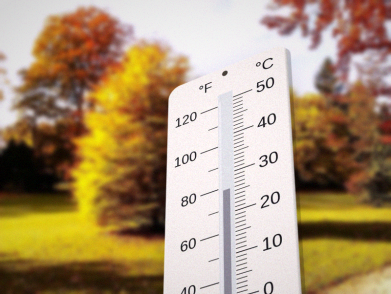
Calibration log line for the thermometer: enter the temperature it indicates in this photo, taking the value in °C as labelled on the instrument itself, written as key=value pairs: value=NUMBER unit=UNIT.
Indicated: value=26 unit=°C
